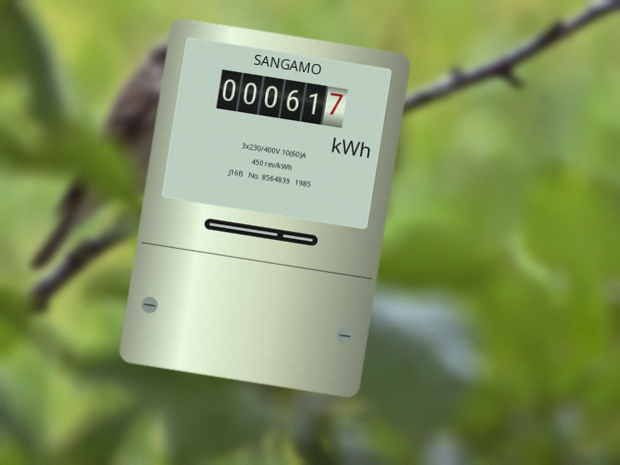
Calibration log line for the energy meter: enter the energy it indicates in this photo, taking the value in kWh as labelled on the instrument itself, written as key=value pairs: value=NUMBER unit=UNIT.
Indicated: value=61.7 unit=kWh
